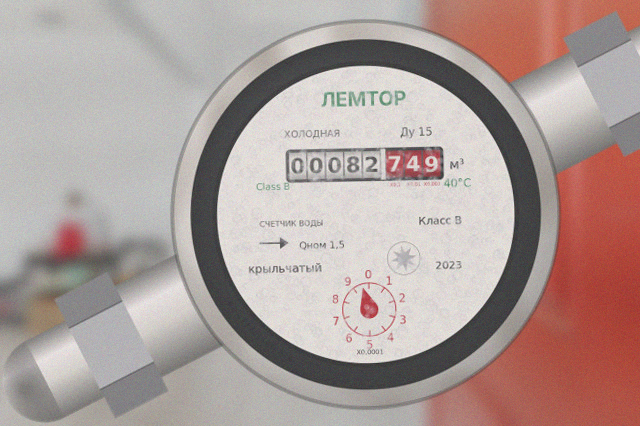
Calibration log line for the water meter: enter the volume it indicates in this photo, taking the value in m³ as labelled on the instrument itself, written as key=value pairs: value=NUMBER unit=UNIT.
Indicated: value=82.7489 unit=m³
